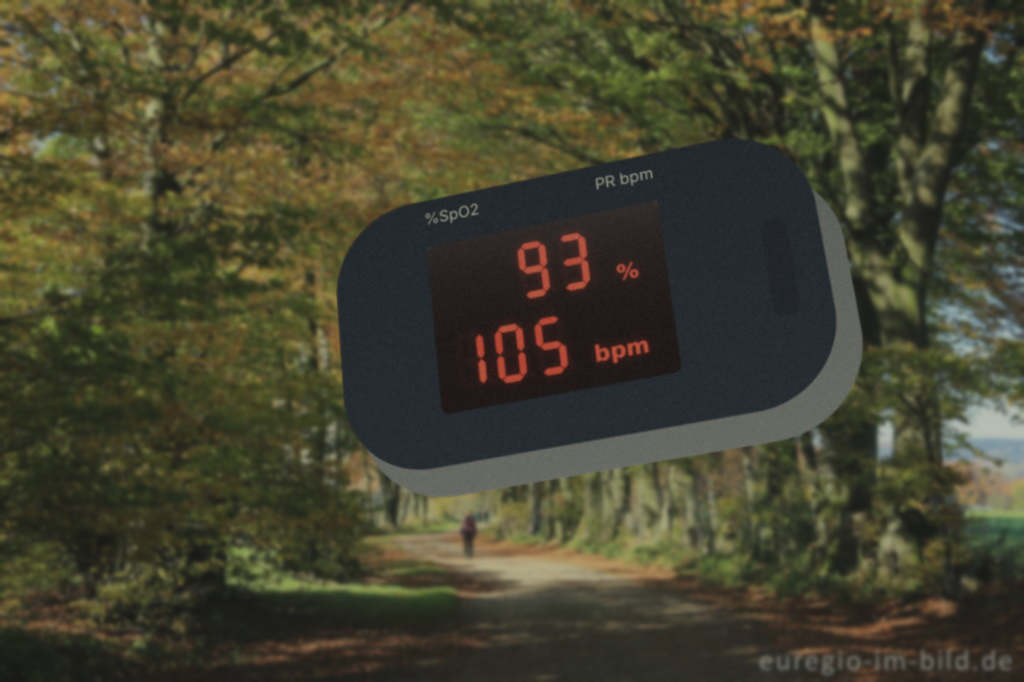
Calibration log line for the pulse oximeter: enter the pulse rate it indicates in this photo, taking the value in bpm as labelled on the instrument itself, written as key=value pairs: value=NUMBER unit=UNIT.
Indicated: value=105 unit=bpm
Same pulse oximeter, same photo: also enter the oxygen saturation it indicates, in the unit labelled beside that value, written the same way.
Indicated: value=93 unit=%
